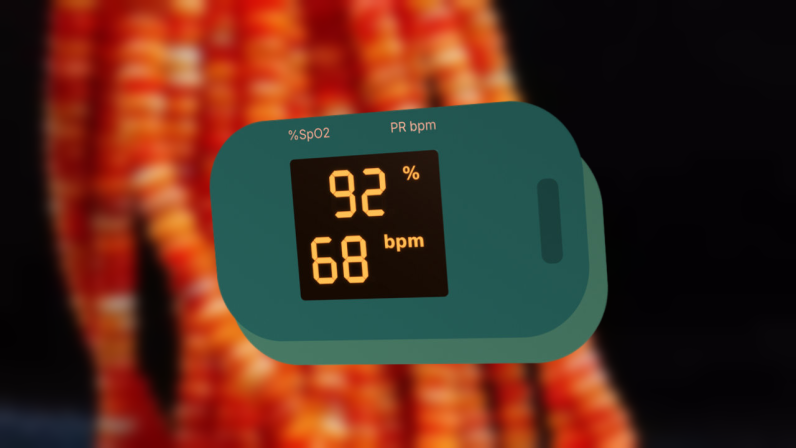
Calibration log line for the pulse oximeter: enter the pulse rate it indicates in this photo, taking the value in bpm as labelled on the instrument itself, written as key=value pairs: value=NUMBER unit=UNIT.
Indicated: value=68 unit=bpm
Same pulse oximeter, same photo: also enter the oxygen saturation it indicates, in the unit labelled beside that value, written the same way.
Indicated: value=92 unit=%
